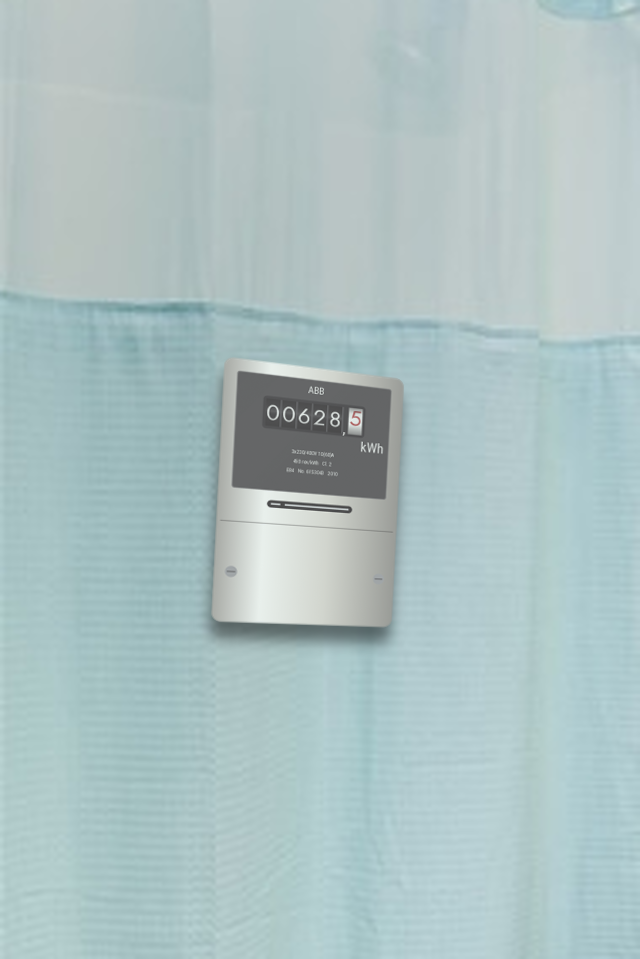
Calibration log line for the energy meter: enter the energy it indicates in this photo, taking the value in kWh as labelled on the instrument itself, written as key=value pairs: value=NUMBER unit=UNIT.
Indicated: value=628.5 unit=kWh
